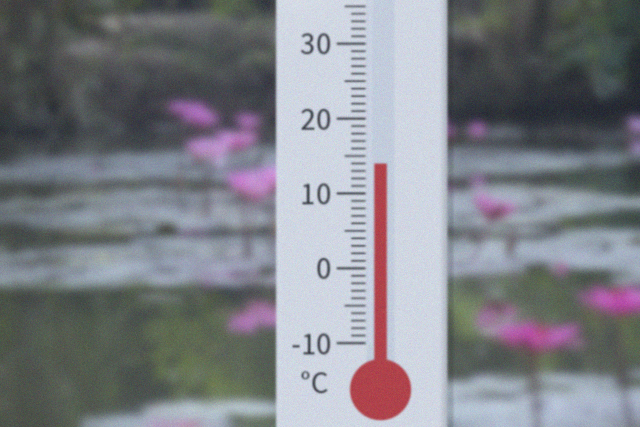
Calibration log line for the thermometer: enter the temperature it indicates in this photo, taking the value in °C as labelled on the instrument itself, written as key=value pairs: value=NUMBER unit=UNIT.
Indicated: value=14 unit=°C
